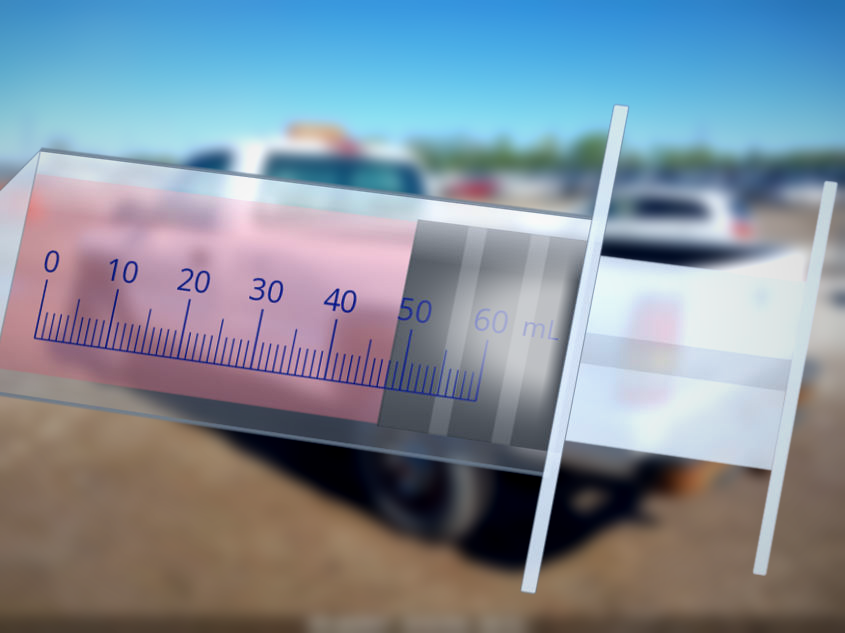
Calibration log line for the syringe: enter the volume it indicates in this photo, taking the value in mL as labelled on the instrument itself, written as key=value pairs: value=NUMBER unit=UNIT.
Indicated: value=48 unit=mL
